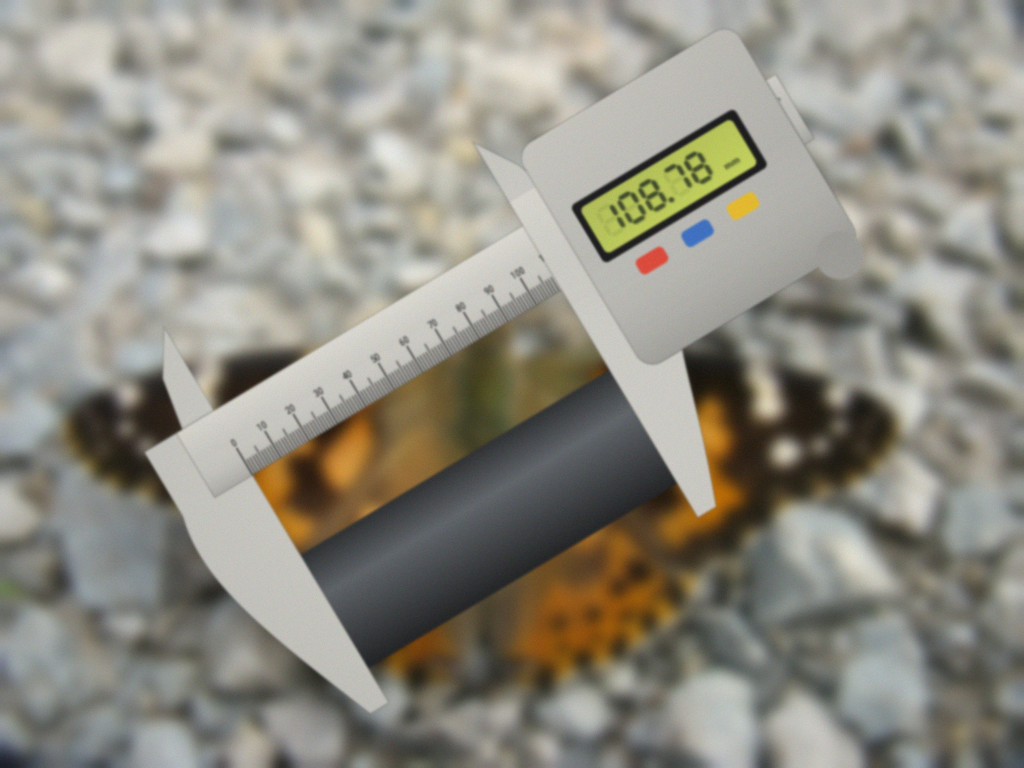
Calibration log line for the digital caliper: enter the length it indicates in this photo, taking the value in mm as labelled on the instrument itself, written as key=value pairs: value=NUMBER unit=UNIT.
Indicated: value=108.78 unit=mm
